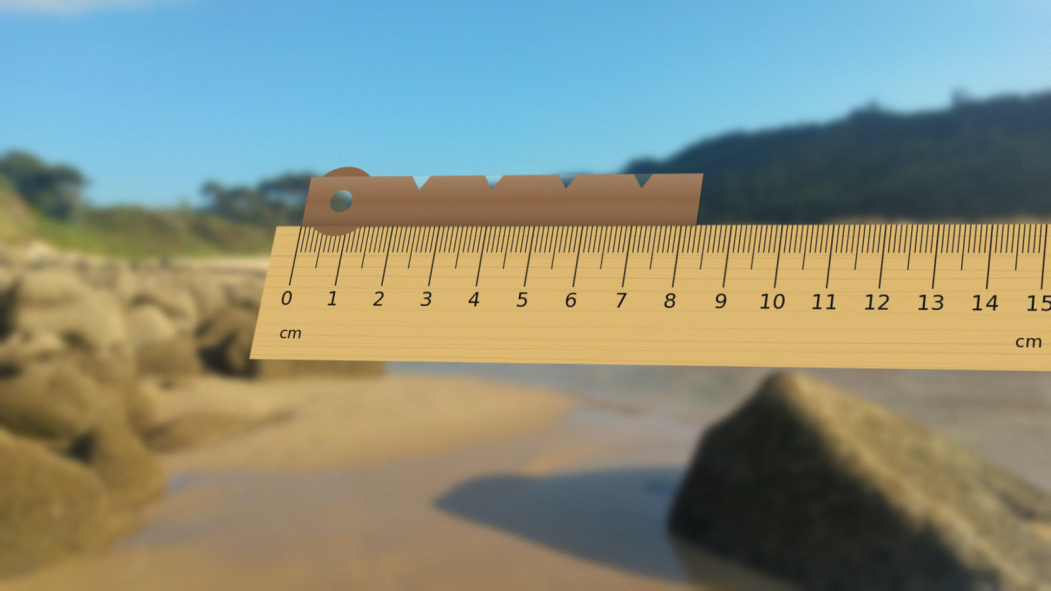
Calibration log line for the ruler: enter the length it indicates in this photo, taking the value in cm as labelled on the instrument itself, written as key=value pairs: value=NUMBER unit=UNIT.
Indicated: value=8.3 unit=cm
